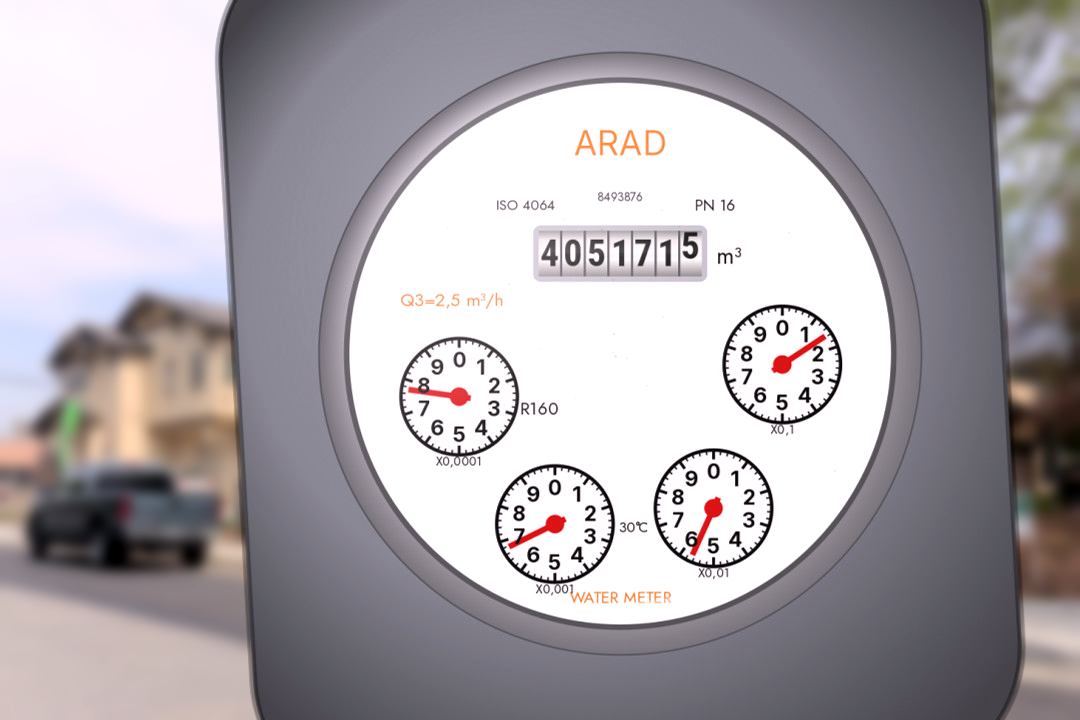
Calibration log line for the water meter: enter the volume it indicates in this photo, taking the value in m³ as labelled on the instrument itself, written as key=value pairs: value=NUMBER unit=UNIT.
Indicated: value=4051715.1567 unit=m³
